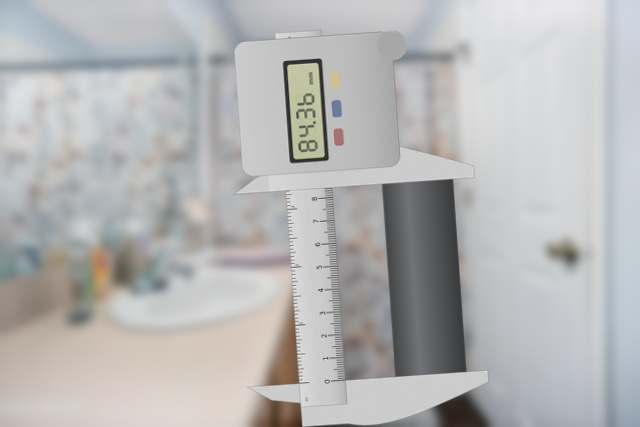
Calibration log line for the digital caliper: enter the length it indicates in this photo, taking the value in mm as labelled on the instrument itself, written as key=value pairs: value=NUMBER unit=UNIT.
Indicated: value=84.36 unit=mm
